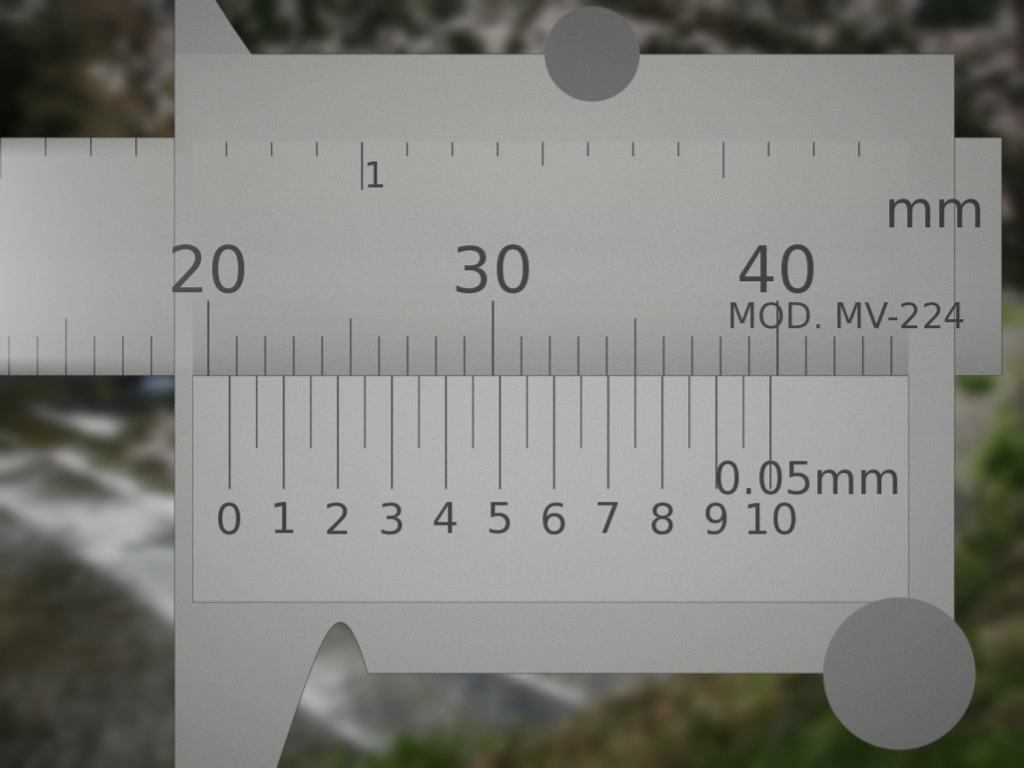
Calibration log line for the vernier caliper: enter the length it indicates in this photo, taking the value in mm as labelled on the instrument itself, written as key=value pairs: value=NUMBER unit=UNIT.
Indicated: value=20.75 unit=mm
